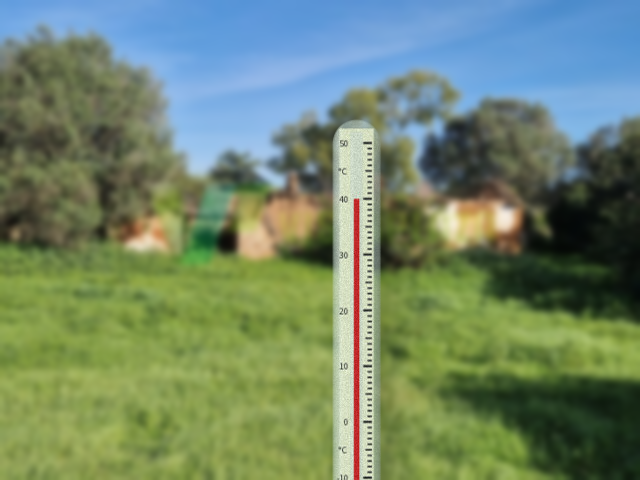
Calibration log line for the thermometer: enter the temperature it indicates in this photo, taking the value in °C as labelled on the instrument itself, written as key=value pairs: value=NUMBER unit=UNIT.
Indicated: value=40 unit=°C
